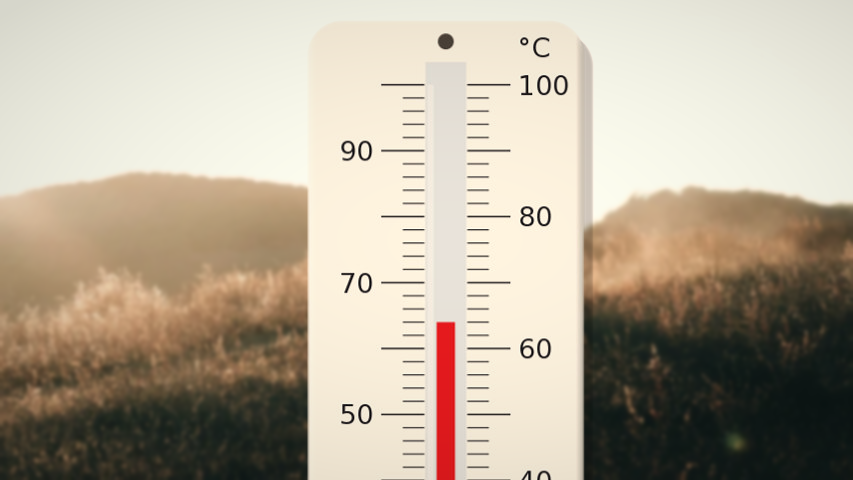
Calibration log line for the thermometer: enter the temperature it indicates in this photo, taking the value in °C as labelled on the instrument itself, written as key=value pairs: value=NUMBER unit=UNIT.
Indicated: value=64 unit=°C
